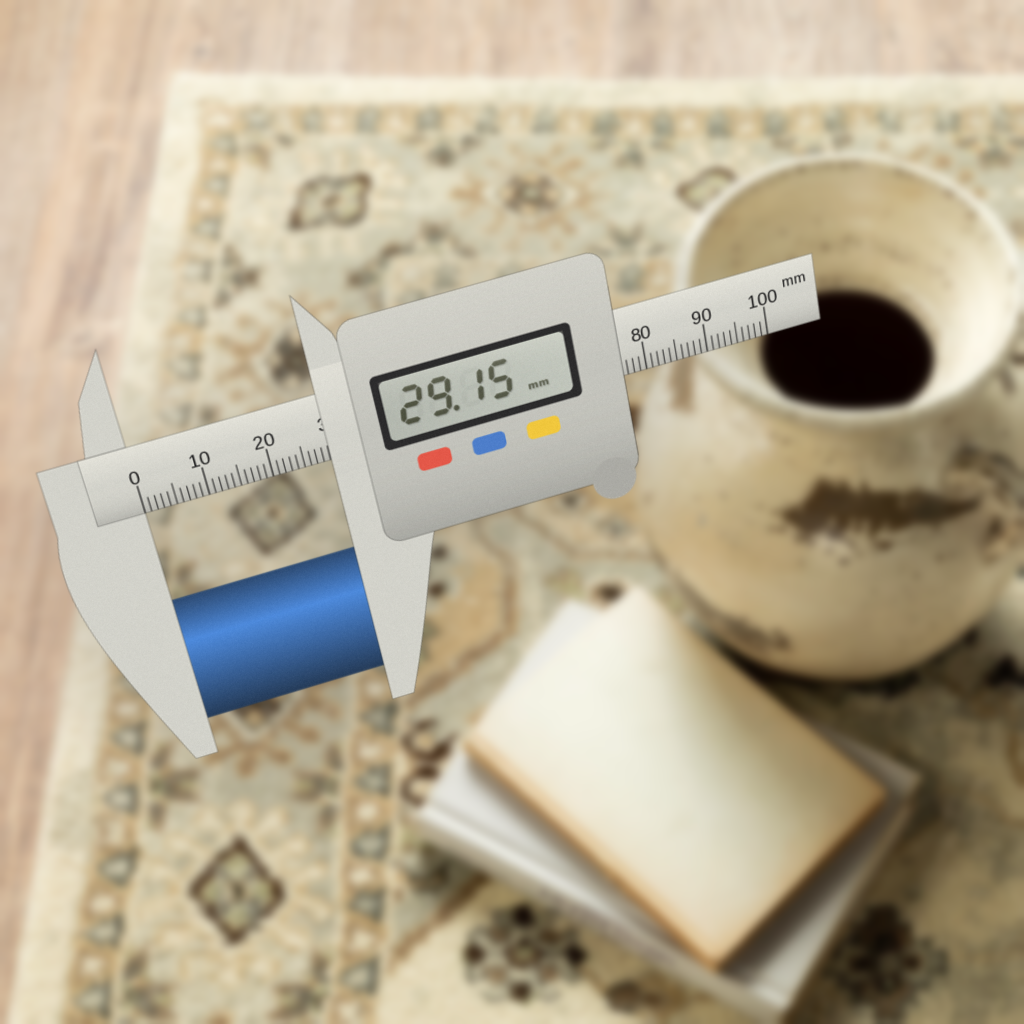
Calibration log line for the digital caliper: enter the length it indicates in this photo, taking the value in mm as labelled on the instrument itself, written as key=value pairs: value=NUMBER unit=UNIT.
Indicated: value=29.15 unit=mm
